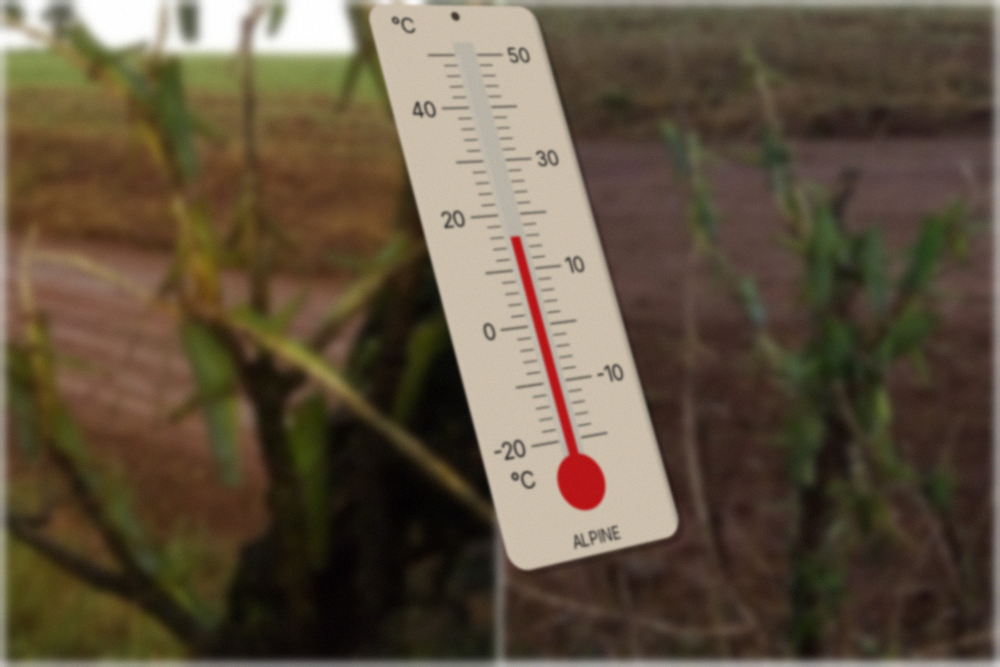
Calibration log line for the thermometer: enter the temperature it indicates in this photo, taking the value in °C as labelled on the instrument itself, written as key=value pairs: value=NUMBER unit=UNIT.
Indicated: value=16 unit=°C
